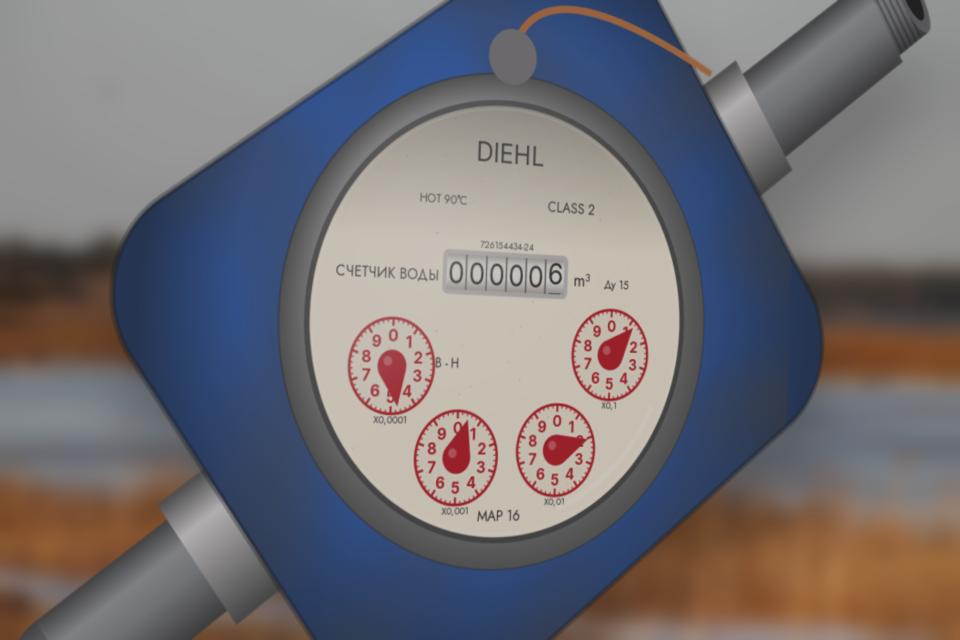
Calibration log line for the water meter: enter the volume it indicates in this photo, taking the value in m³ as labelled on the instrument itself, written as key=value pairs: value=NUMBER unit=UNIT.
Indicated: value=6.1204 unit=m³
